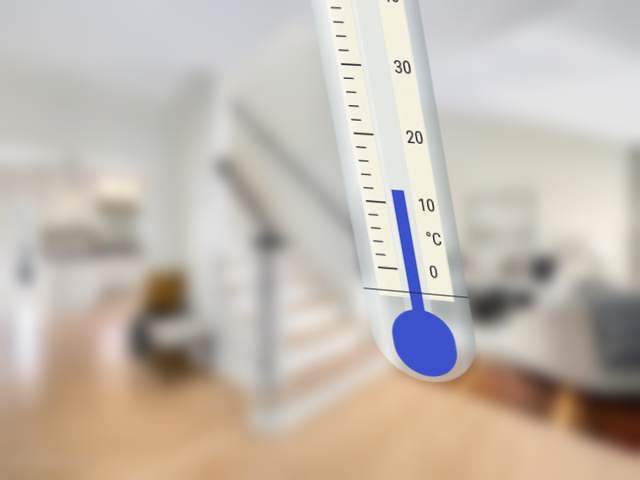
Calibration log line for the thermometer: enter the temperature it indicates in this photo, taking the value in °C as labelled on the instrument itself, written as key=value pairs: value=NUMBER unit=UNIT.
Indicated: value=12 unit=°C
